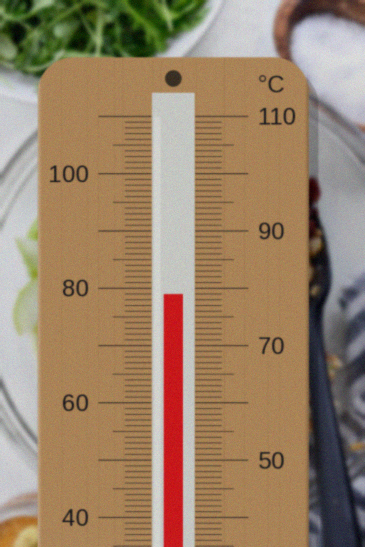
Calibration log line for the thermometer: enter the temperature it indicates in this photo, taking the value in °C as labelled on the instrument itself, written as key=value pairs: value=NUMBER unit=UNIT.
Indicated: value=79 unit=°C
